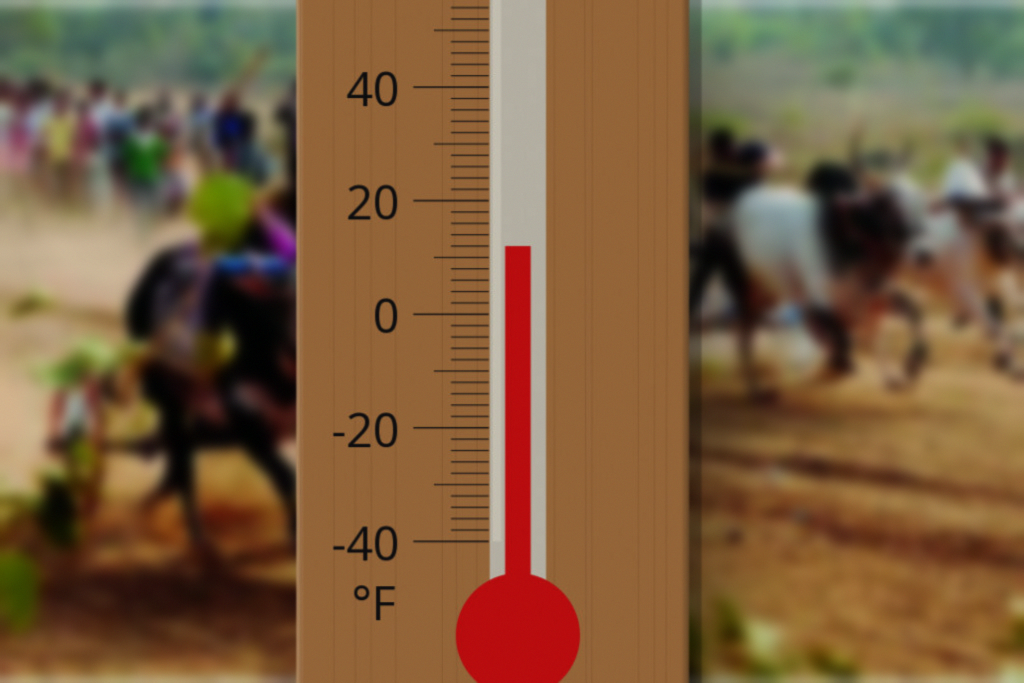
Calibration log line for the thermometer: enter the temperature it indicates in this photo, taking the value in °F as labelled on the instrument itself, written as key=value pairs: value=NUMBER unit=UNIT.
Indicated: value=12 unit=°F
